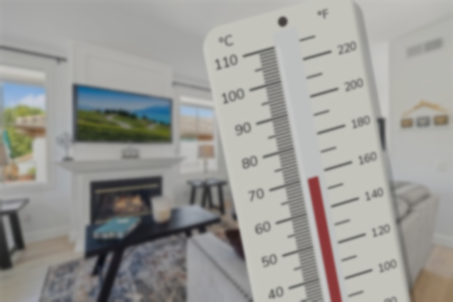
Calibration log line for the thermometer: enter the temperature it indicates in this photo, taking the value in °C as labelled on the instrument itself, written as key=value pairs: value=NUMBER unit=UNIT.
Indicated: value=70 unit=°C
